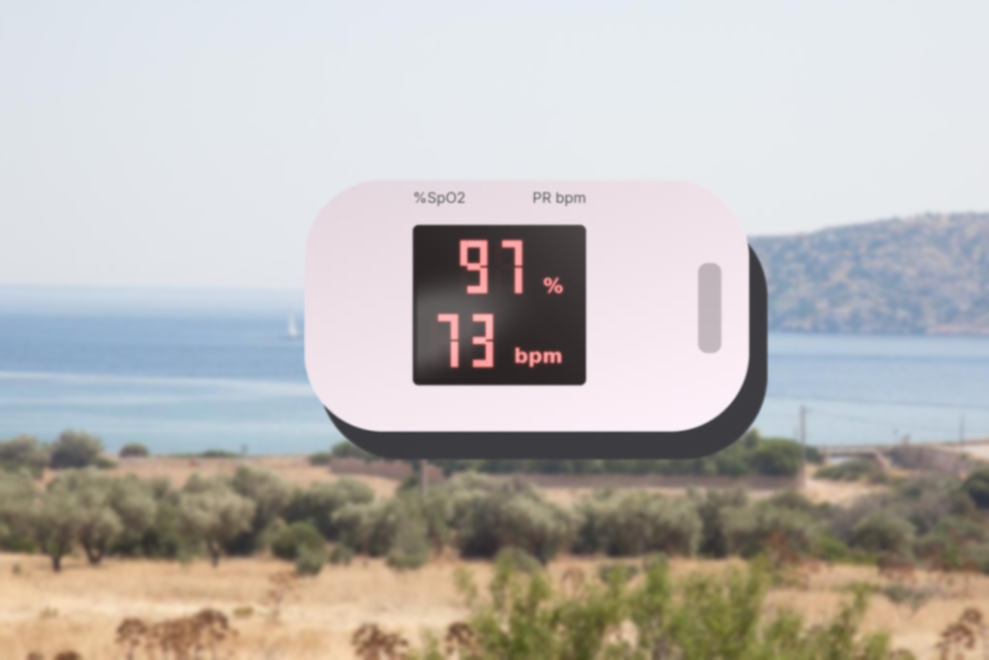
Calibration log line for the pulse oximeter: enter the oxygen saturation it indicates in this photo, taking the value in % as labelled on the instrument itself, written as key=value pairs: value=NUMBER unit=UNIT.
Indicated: value=97 unit=%
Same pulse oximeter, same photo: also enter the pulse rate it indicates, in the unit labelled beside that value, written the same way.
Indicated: value=73 unit=bpm
